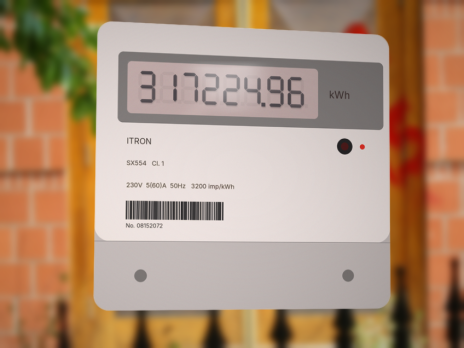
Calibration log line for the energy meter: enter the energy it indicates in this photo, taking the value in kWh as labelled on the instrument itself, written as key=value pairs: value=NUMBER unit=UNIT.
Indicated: value=317224.96 unit=kWh
